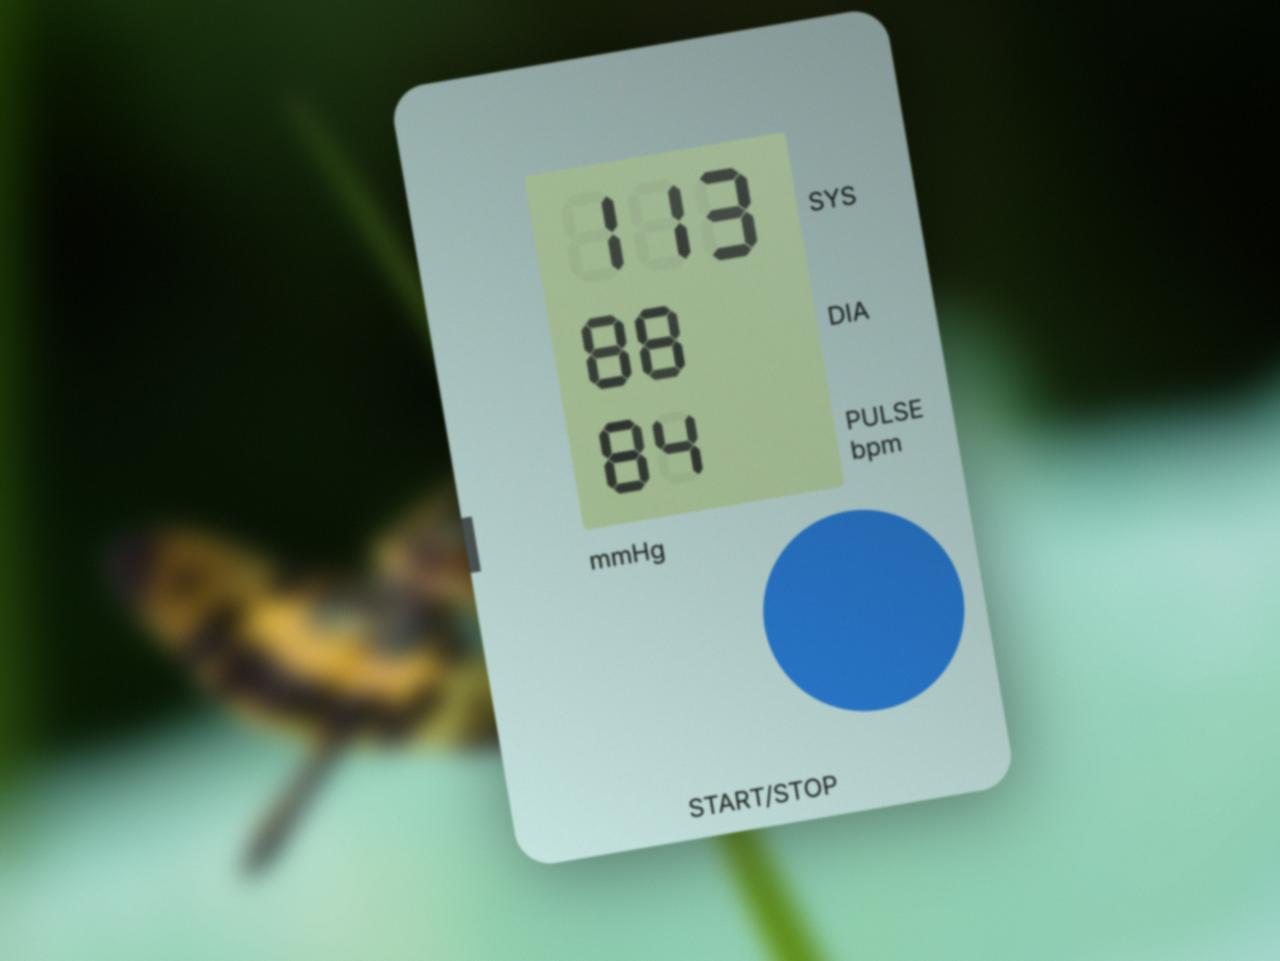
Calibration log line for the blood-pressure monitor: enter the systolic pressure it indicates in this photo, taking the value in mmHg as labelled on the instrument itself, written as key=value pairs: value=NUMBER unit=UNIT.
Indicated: value=113 unit=mmHg
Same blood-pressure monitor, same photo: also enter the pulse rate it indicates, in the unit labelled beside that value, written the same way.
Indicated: value=84 unit=bpm
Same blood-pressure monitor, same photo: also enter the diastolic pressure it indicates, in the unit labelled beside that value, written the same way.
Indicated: value=88 unit=mmHg
